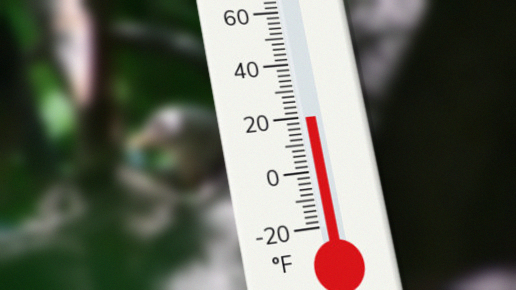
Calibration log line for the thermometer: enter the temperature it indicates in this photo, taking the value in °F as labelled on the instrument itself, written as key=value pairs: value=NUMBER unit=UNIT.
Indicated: value=20 unit=°F
